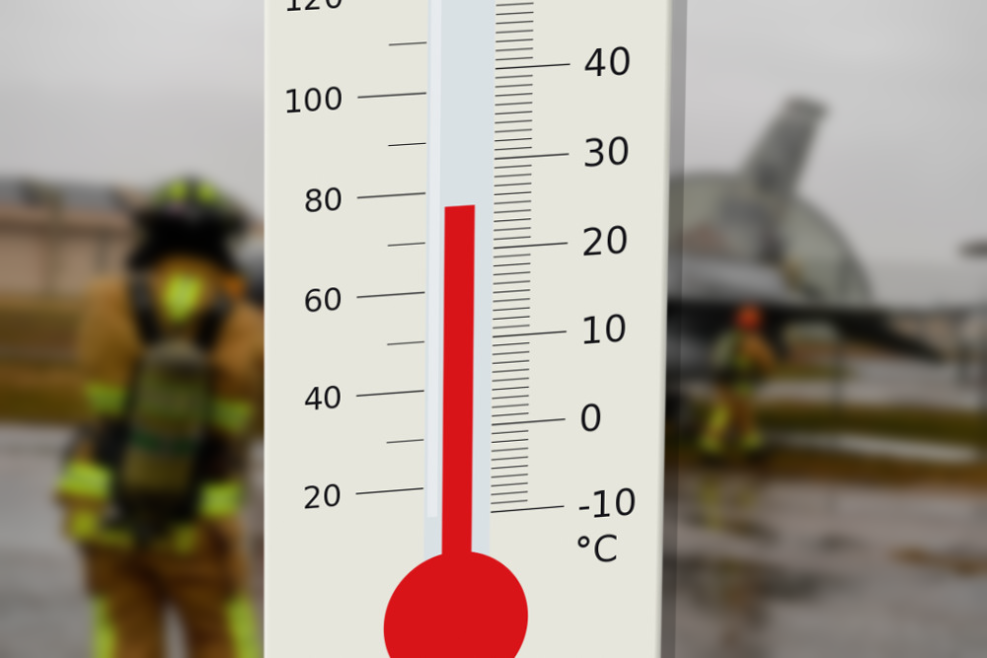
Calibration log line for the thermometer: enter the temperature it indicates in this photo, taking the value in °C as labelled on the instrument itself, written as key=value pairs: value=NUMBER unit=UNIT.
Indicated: value=25 unit=°C
